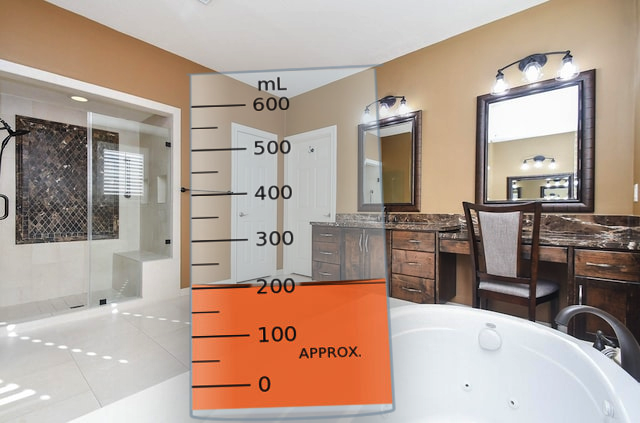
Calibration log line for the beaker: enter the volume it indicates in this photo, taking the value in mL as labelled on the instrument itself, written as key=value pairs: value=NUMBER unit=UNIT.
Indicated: value=200 unit=mL
